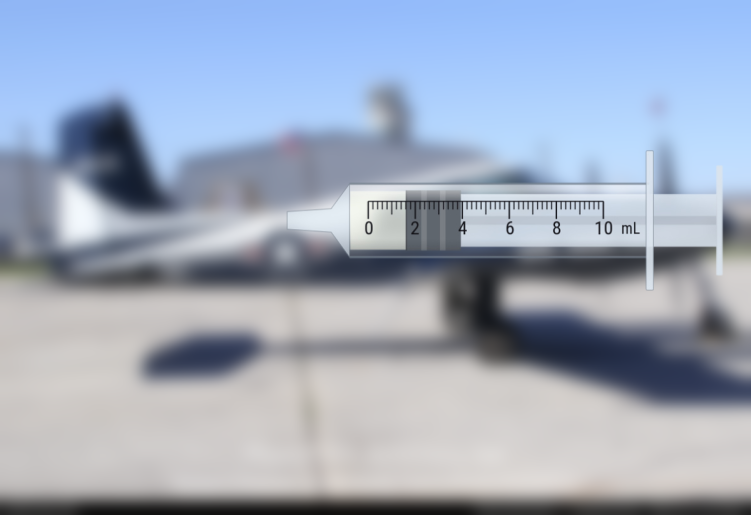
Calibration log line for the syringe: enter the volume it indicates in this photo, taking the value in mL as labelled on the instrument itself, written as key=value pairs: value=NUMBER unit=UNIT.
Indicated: value=1.6 unit=mL
